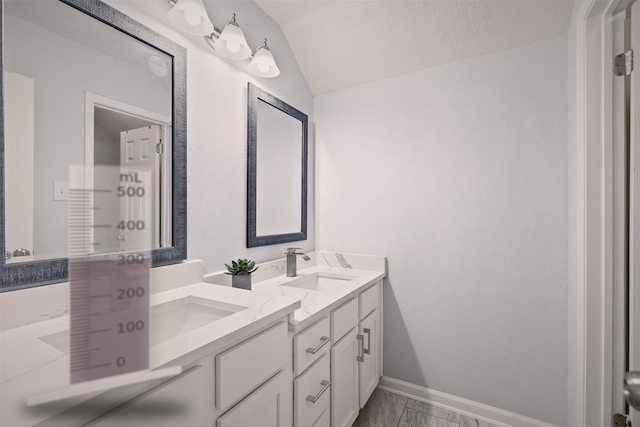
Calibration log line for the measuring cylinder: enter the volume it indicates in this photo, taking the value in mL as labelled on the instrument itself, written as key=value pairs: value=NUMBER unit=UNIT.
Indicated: value=300 unit=mL
